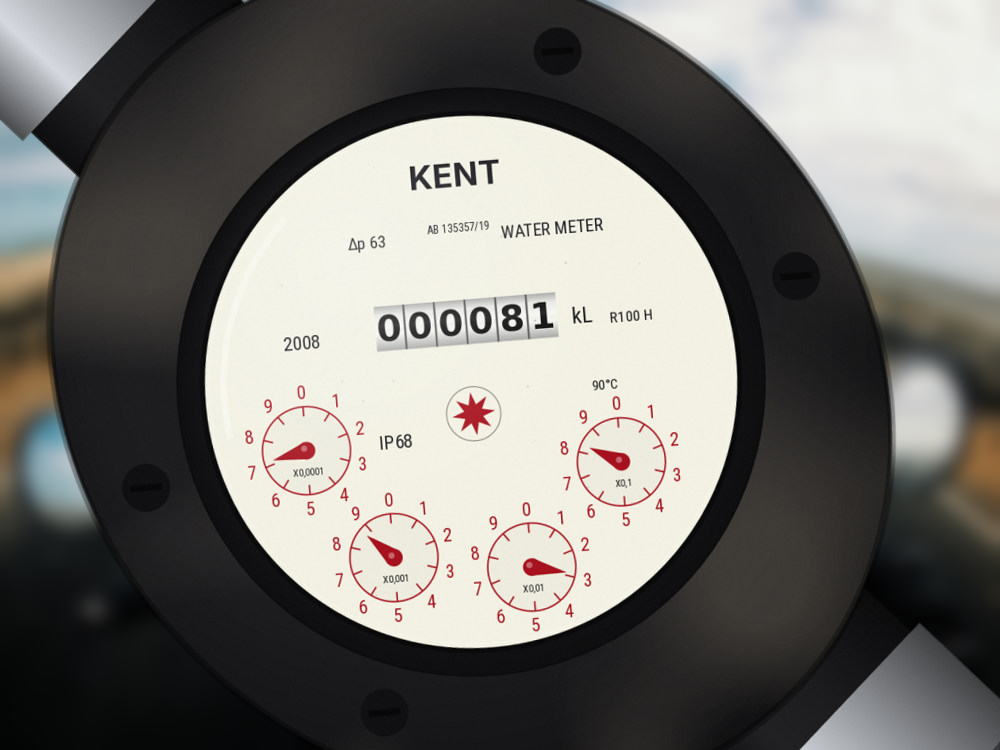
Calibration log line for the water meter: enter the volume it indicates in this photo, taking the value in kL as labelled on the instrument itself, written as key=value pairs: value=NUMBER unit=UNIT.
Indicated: value=81.8287 unit=kL
